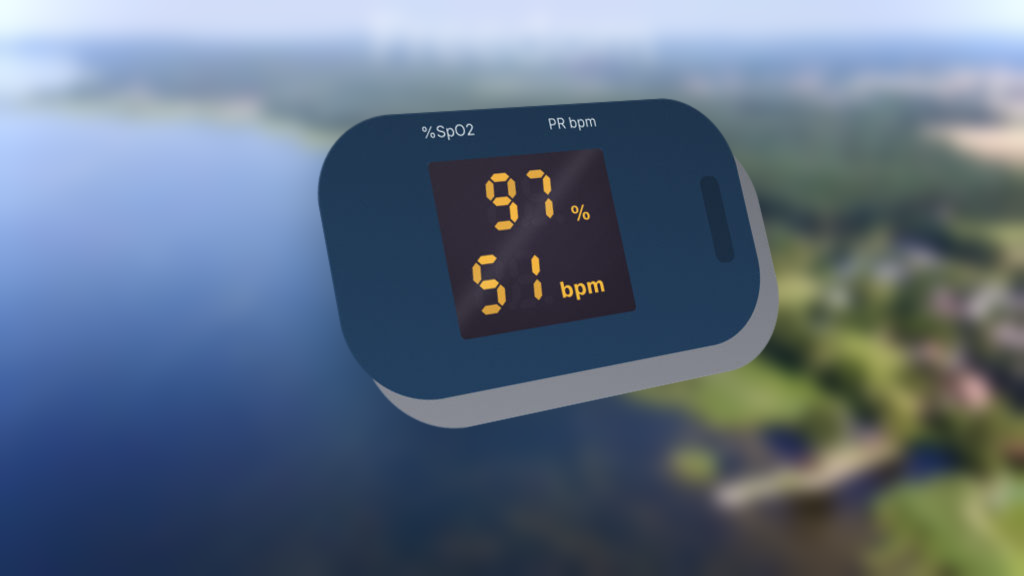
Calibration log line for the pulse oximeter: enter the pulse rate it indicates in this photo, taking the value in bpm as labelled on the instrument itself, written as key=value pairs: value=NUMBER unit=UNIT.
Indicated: value=51 unit=bpm
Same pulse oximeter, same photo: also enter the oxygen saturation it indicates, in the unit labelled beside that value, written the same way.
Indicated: value=97 unit=%
